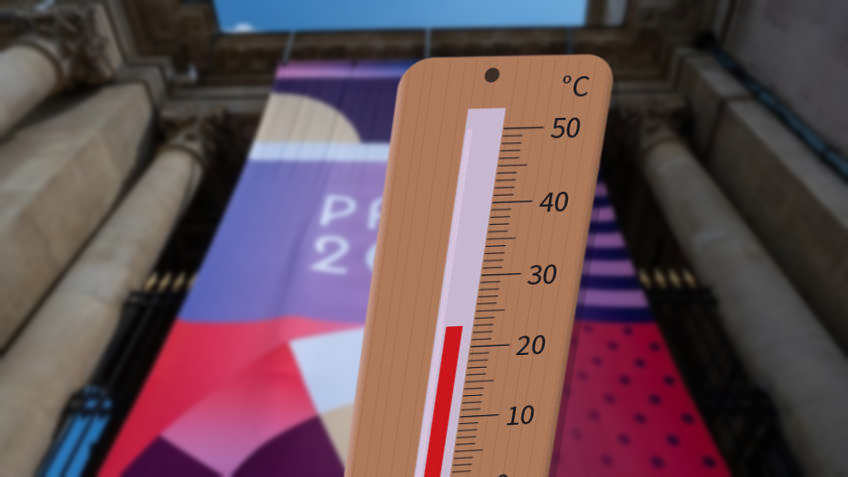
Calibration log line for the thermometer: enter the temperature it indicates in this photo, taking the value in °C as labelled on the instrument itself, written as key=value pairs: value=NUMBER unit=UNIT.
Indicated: value=23 unit=°C
